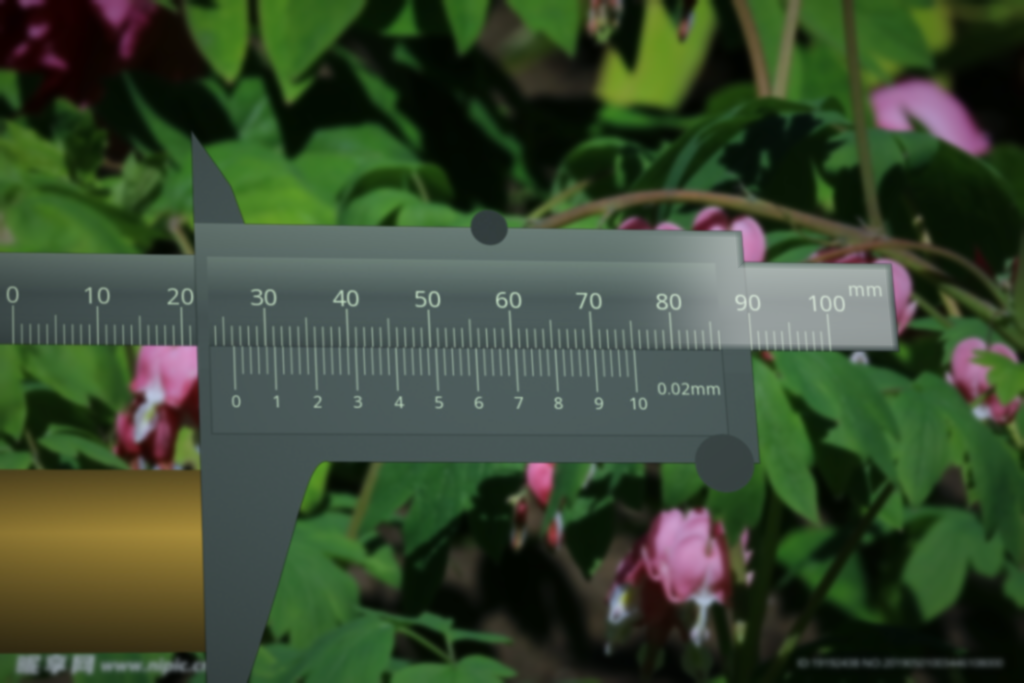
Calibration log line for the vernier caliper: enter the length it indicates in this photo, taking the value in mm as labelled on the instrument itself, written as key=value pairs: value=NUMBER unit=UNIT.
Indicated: value=26.2 unit=mm
